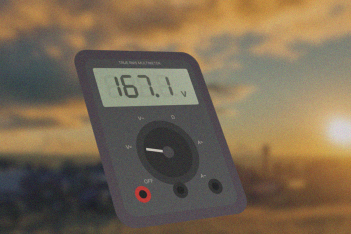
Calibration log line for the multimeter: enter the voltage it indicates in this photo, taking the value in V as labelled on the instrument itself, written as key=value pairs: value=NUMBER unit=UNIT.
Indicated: value=167.1 unit=V
